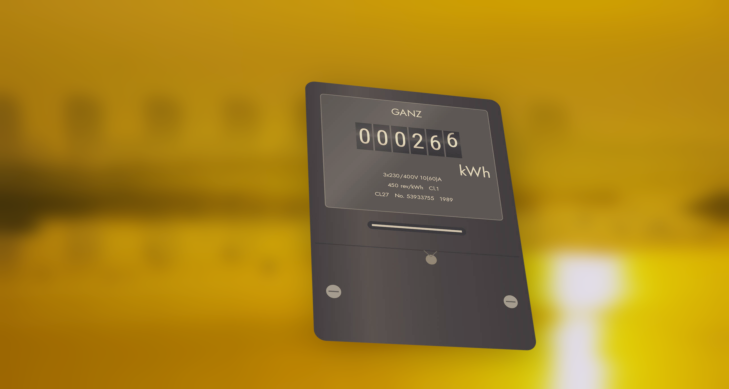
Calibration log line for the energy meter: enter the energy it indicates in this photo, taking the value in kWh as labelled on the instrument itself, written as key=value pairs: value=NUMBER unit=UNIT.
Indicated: value=266 unit=kWh
